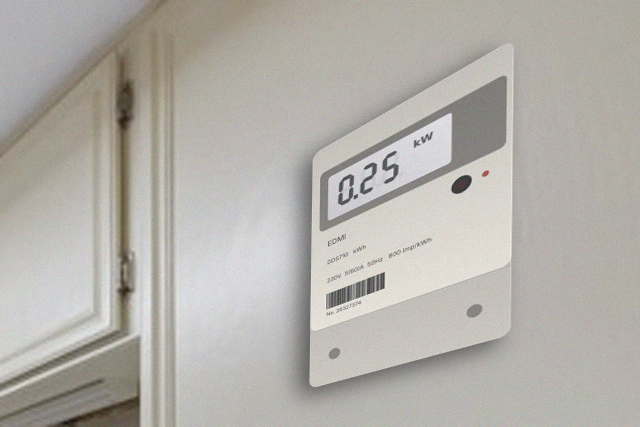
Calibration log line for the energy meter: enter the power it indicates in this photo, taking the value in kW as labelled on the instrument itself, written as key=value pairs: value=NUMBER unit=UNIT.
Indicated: value=0.25 unit=kW
